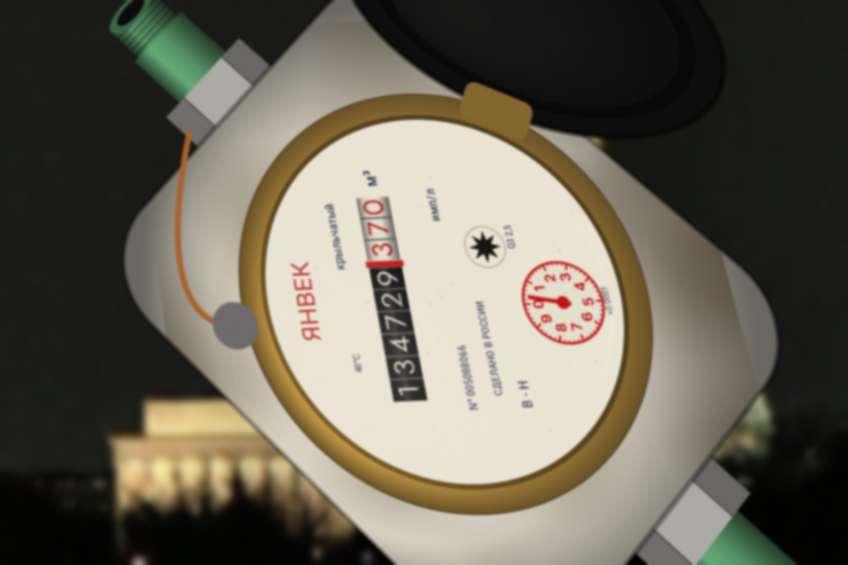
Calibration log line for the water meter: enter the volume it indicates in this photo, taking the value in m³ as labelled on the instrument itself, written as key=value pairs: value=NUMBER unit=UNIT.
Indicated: value=134729.3700 unit=m³
